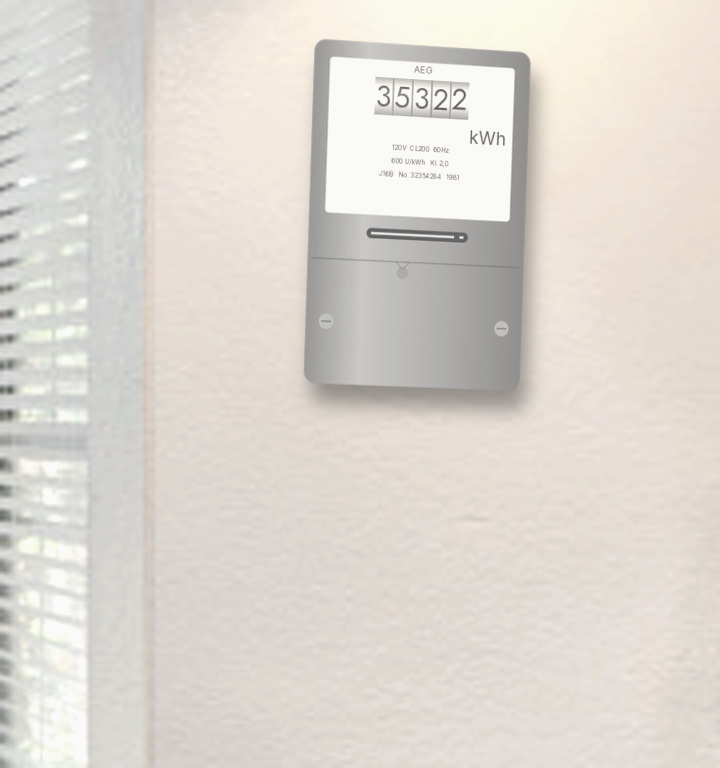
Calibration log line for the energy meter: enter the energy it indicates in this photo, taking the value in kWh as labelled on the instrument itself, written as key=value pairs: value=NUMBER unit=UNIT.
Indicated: value=35322 unit=kWh
